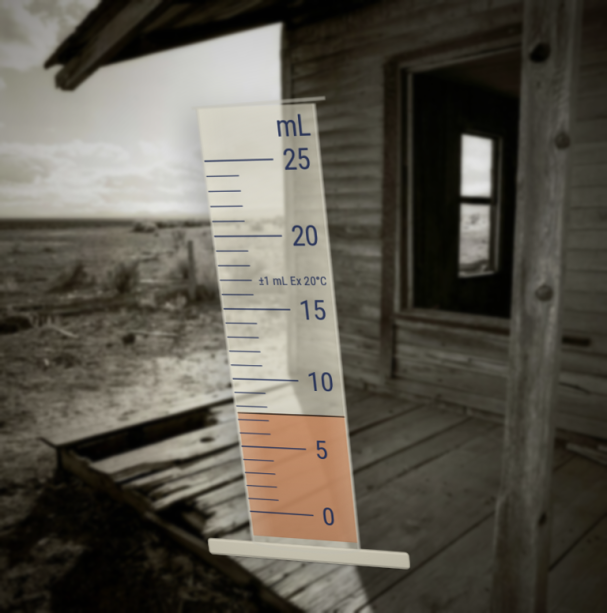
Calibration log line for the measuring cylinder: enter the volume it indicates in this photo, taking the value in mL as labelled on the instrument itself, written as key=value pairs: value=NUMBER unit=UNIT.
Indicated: value=7.5 unit=mL
